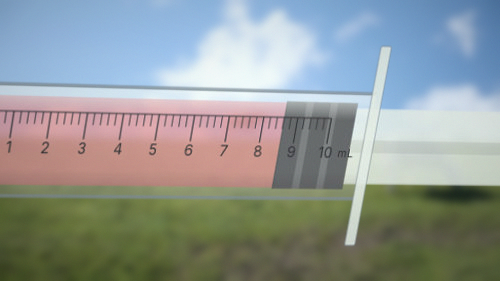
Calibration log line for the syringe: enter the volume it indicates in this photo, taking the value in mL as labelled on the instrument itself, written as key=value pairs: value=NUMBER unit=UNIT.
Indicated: value=8.6 unit=mL
